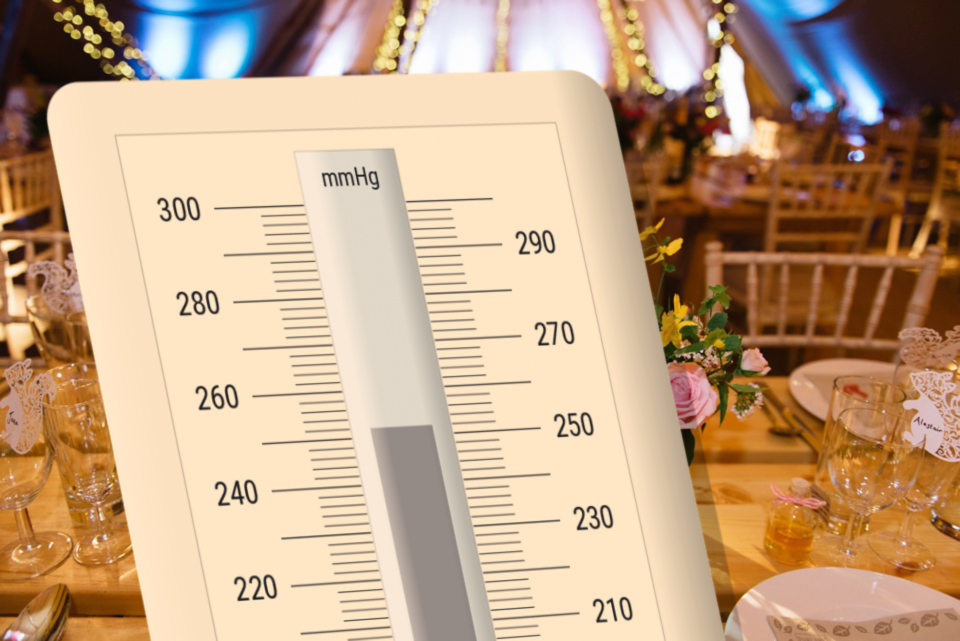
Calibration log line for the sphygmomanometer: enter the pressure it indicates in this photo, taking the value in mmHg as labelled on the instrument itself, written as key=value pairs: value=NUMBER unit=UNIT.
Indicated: value=252 unit=mmHg
